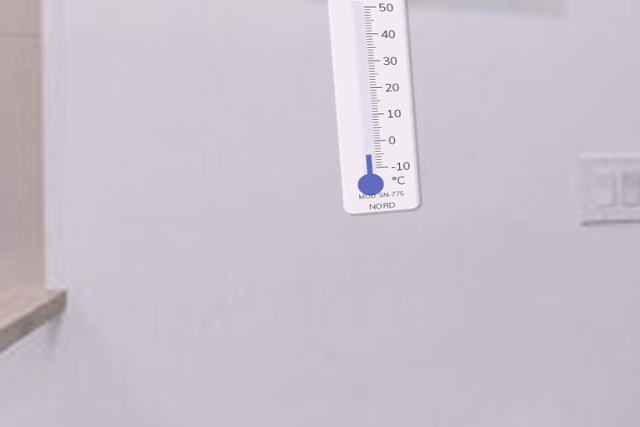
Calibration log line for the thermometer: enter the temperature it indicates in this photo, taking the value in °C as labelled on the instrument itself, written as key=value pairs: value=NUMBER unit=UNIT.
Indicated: value=-5 unit=°C
